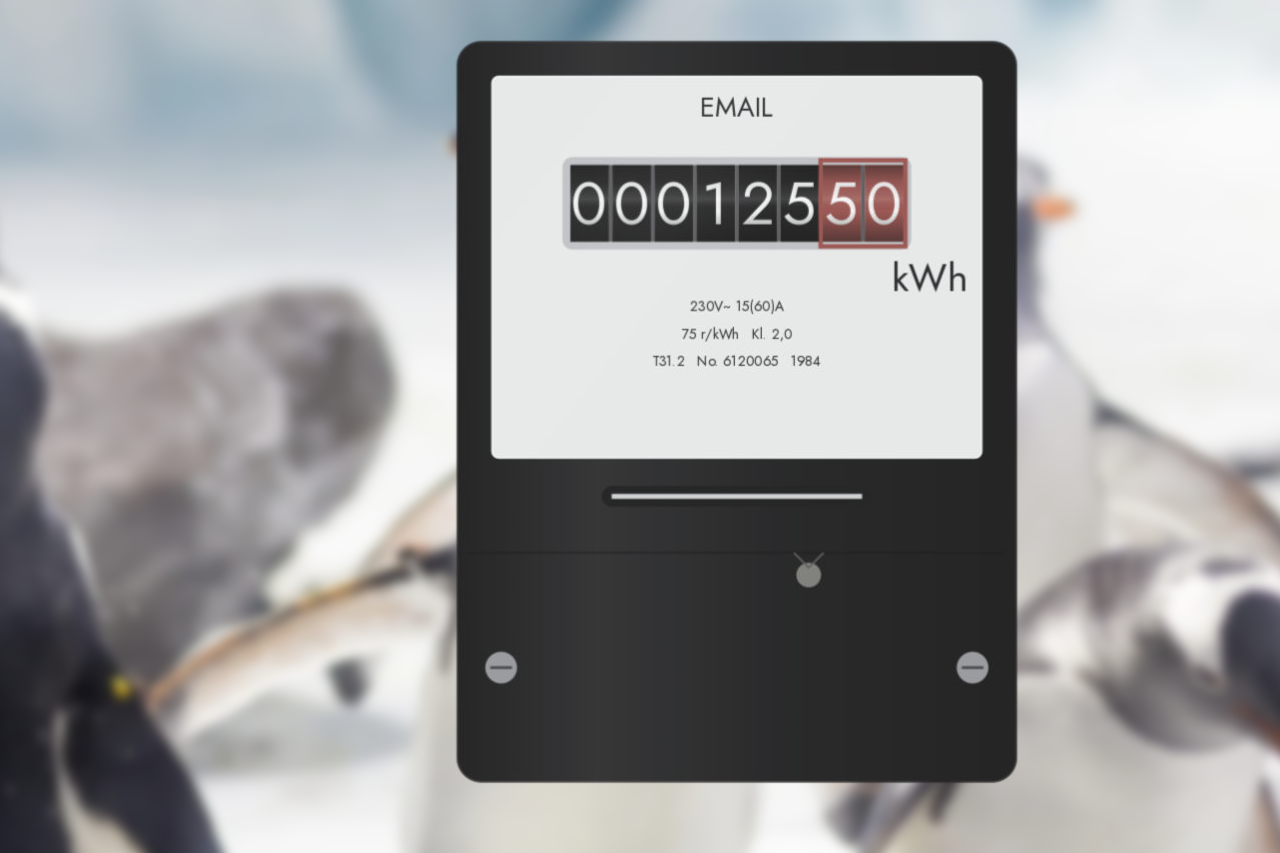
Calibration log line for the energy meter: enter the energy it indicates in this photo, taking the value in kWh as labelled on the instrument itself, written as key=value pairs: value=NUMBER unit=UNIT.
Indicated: value=125.50 unit=kWh
